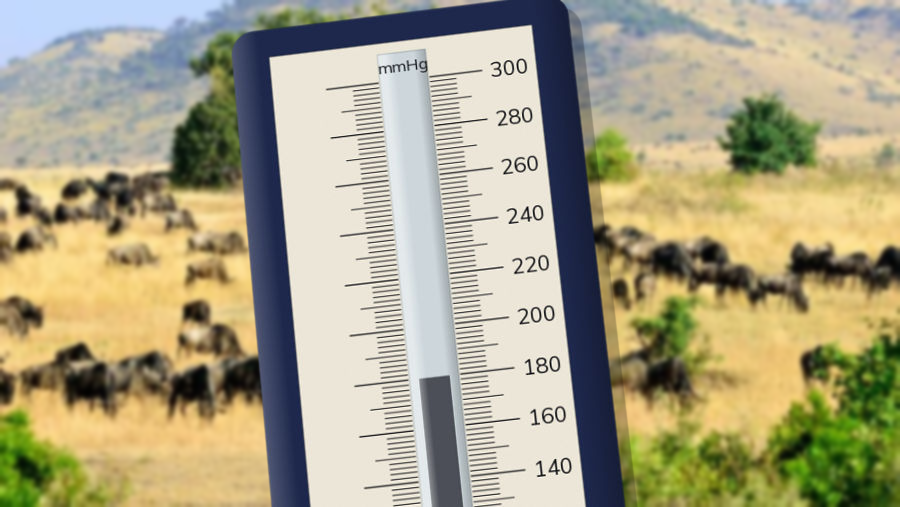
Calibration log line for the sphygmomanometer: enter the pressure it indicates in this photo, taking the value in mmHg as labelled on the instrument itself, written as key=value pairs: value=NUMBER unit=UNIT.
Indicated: value=180 unit=mmHg
